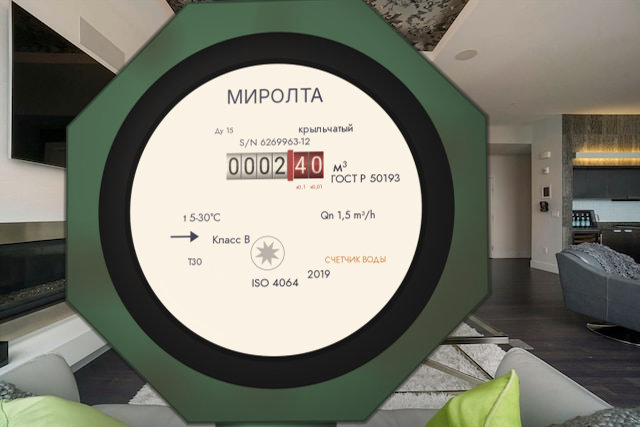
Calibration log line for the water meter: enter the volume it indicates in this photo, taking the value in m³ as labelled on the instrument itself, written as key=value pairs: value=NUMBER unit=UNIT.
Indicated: value=2.40 unit=m³
